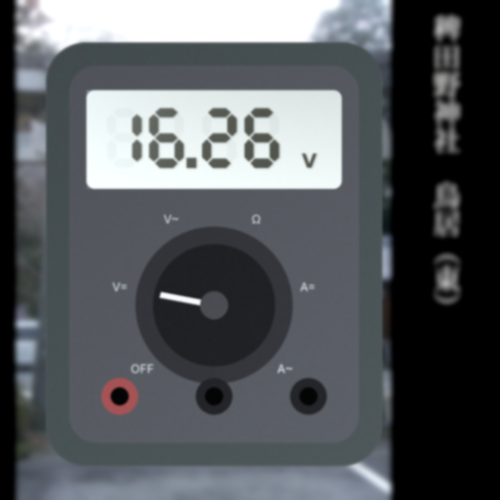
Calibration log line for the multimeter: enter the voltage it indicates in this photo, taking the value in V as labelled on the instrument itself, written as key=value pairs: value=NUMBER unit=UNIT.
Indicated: value=16.26 unit=V
